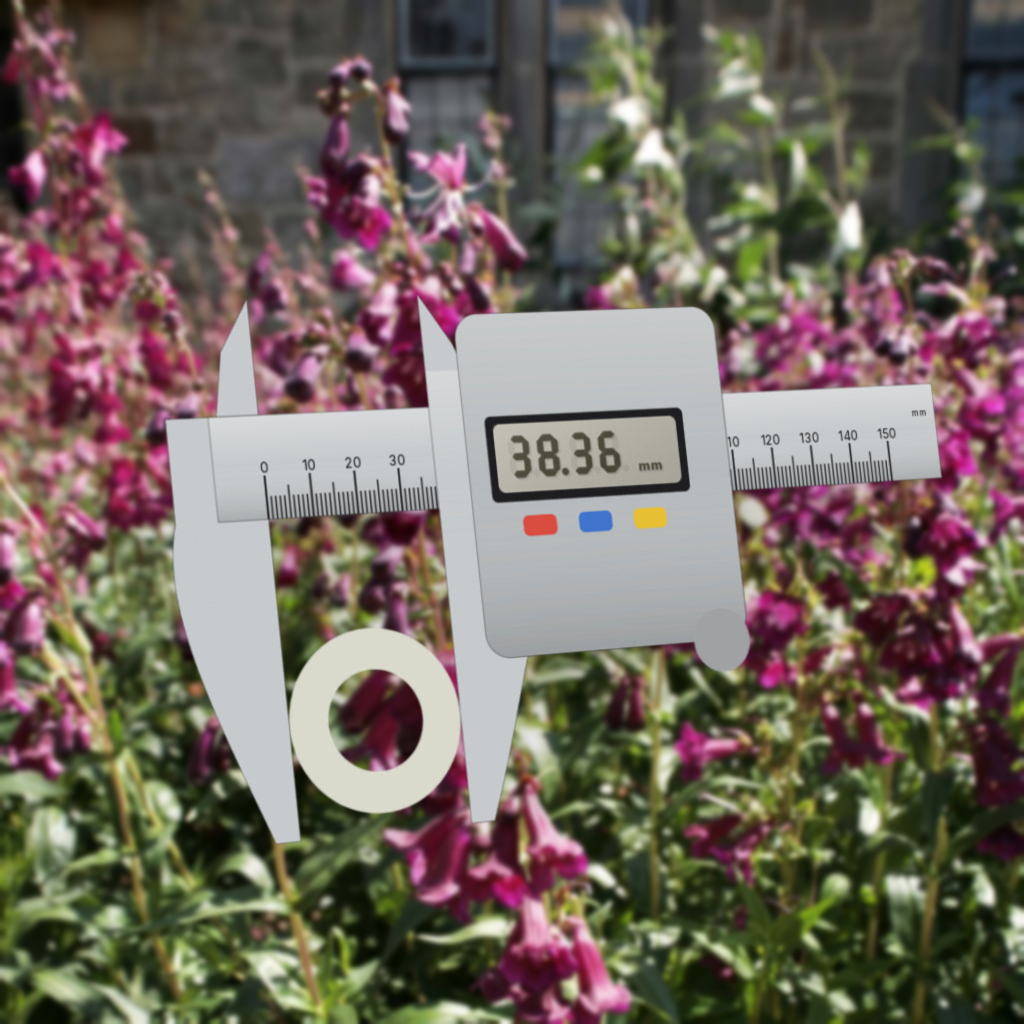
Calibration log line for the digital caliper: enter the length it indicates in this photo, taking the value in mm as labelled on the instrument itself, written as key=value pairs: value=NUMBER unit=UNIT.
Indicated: value=38.36 unit=mm
